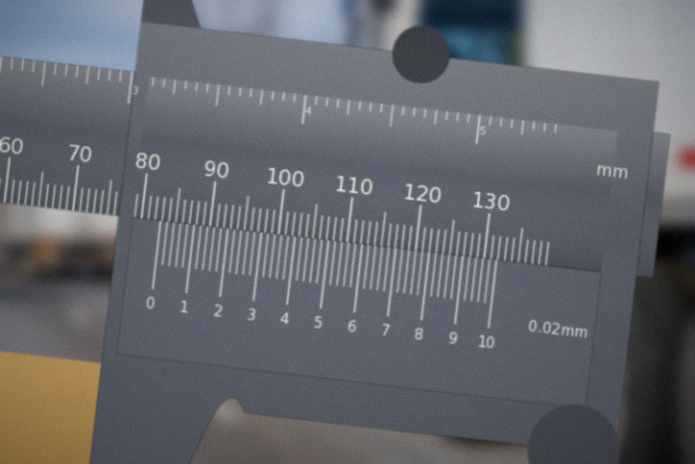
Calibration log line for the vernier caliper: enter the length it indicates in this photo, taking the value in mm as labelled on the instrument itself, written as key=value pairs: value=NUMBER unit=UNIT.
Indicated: value=82.8 unit=mm
